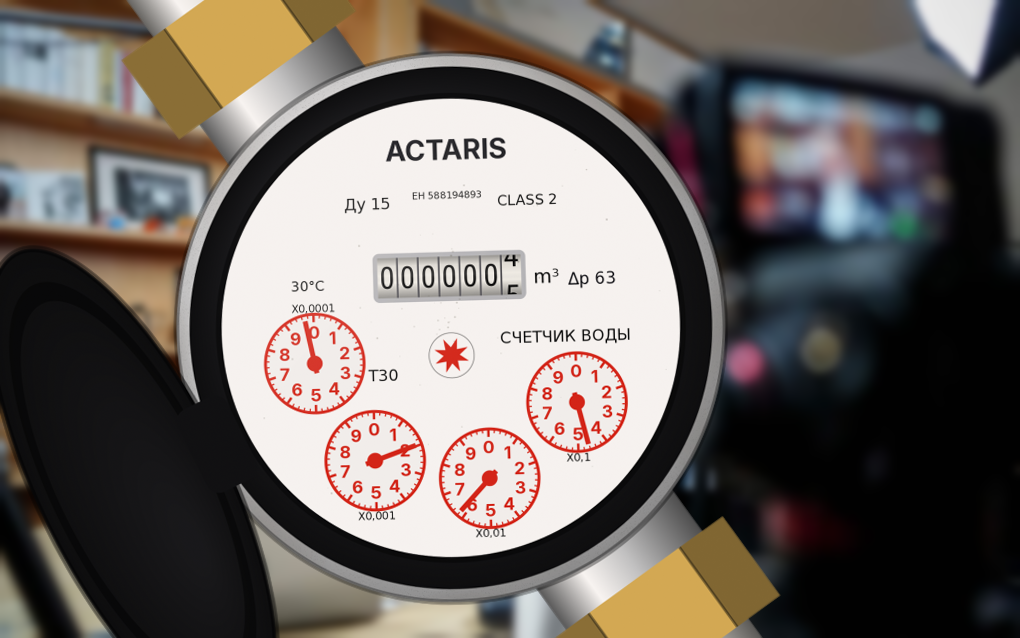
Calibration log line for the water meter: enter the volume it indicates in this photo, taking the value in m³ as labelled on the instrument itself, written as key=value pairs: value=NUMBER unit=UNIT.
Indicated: value=4.4619 unit=m³
